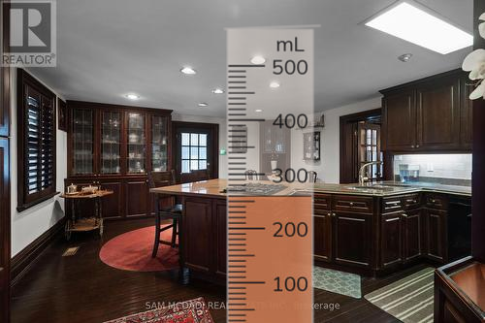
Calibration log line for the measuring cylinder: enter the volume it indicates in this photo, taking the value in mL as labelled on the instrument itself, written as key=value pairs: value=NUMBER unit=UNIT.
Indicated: value=260 unit=mL
